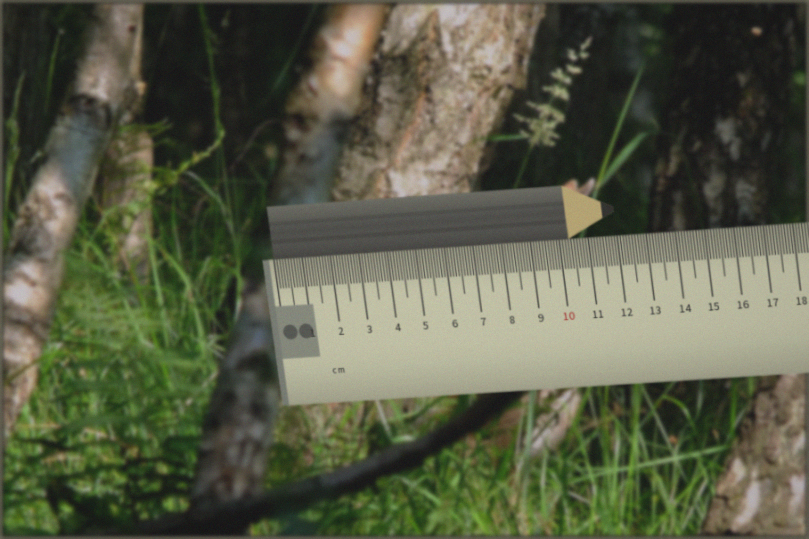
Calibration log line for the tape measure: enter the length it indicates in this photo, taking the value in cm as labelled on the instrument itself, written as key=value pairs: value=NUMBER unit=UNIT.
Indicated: value=12 unit=cm
